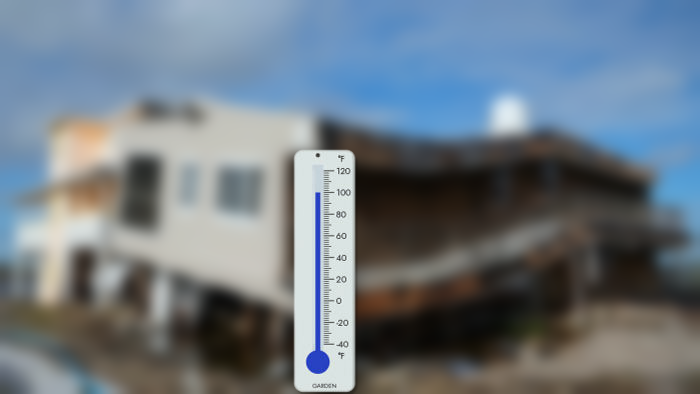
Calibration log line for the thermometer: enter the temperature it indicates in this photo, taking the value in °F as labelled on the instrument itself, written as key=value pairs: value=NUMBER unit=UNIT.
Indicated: value=100 unit=°F
